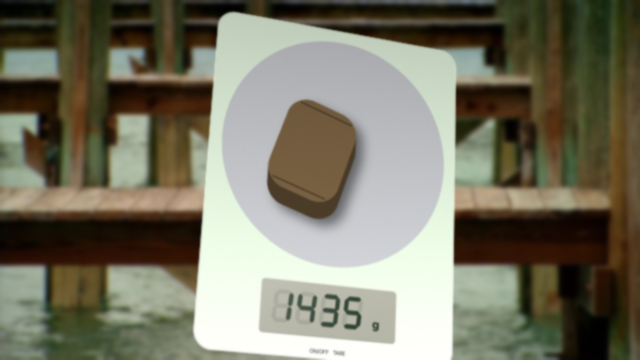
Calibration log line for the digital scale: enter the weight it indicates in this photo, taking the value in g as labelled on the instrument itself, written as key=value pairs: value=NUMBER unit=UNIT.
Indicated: value=1435 unit=g
